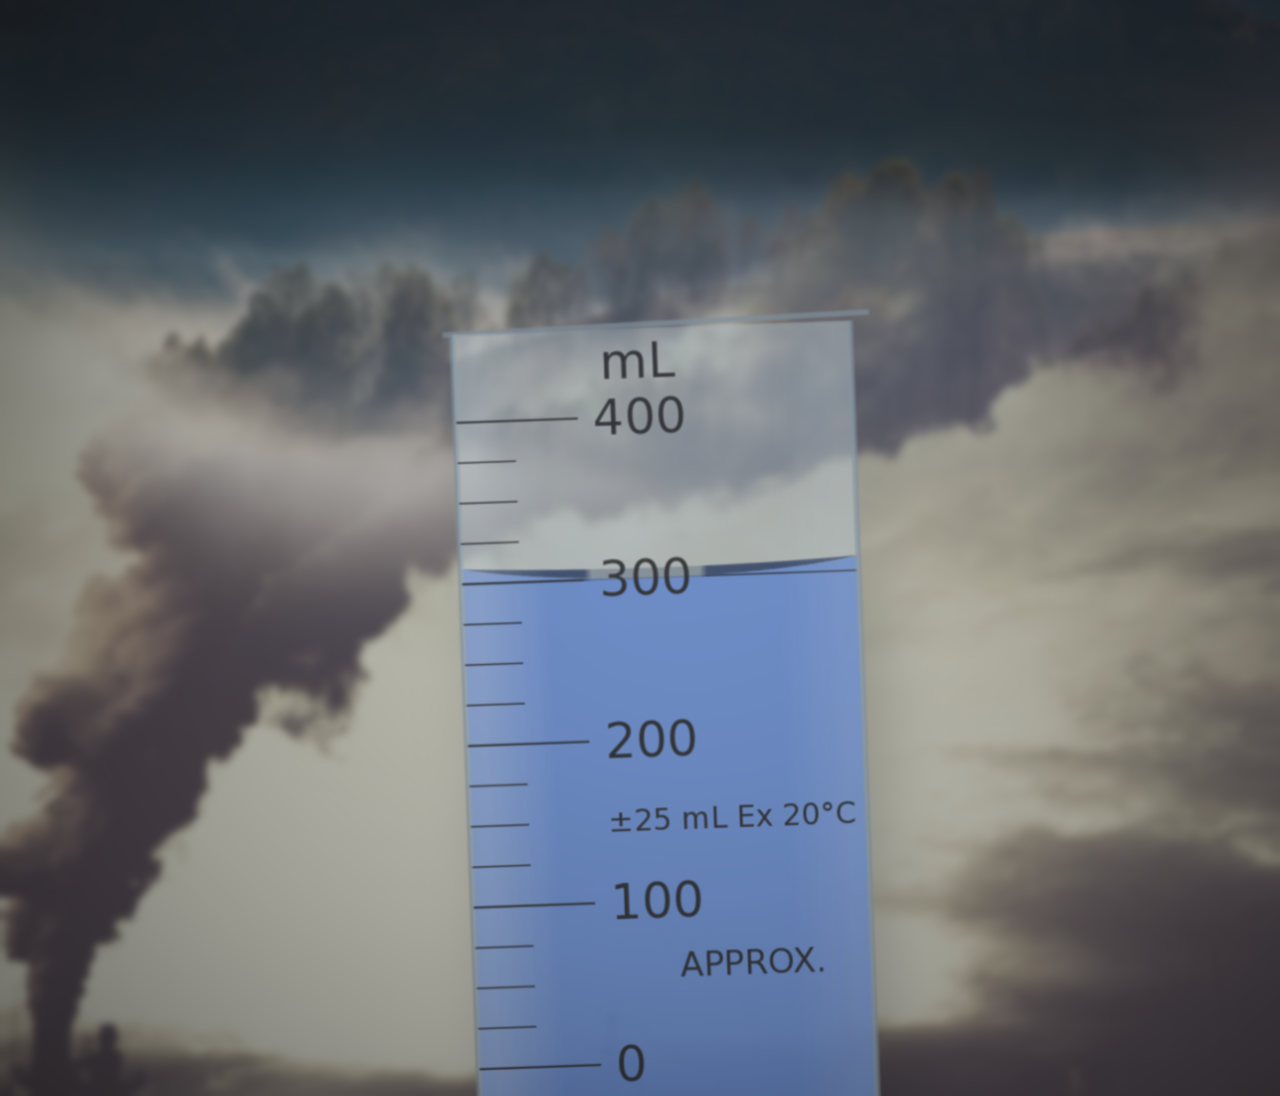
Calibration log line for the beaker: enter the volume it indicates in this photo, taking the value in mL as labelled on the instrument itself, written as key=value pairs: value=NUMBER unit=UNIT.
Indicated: value=300 unit=mL
